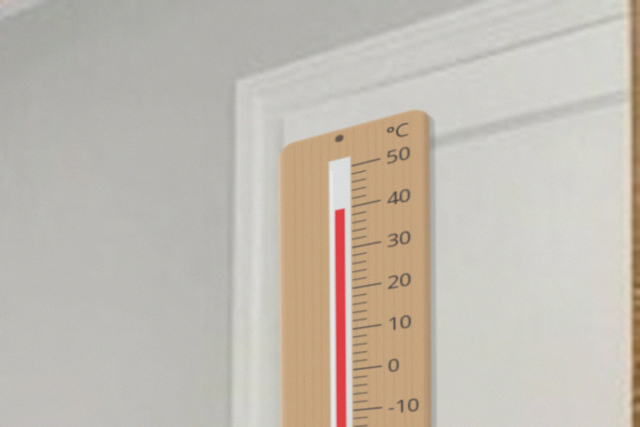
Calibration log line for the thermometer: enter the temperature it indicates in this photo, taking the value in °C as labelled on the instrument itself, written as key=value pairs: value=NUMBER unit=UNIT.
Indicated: value=40 unit=°C
